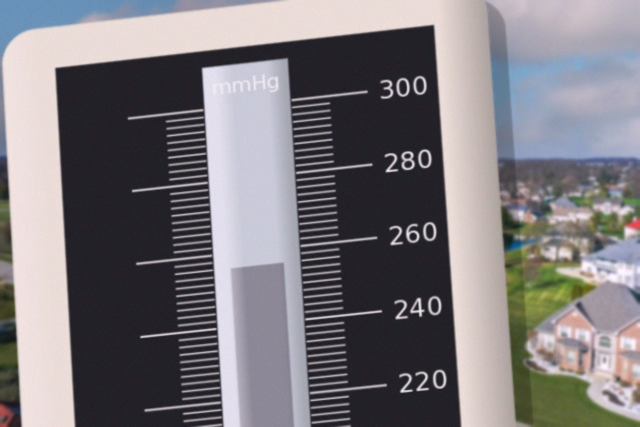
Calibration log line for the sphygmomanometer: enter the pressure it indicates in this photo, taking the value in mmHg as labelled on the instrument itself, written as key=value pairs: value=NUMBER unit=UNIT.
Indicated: value=256 unit=mmHg
